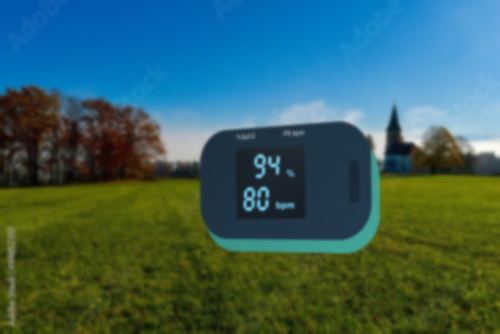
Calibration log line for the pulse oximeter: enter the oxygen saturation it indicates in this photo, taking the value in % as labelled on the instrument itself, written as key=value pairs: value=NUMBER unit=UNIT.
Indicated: value=94 unit=%
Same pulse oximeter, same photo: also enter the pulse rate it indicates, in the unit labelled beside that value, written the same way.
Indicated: value=80 unit=bpm
